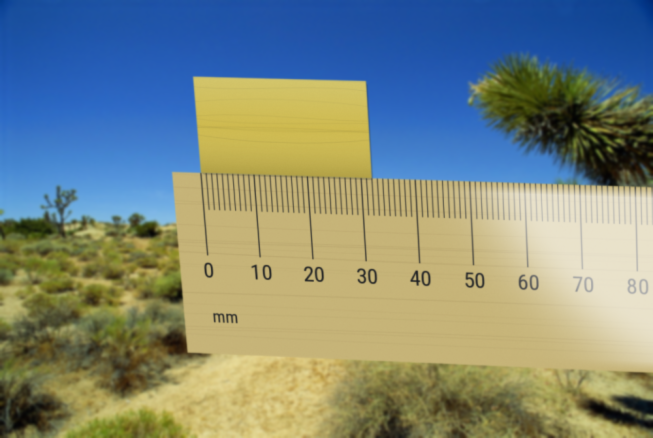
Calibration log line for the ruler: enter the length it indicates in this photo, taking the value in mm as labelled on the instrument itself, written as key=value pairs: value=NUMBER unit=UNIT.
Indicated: value=32 unit=mm
